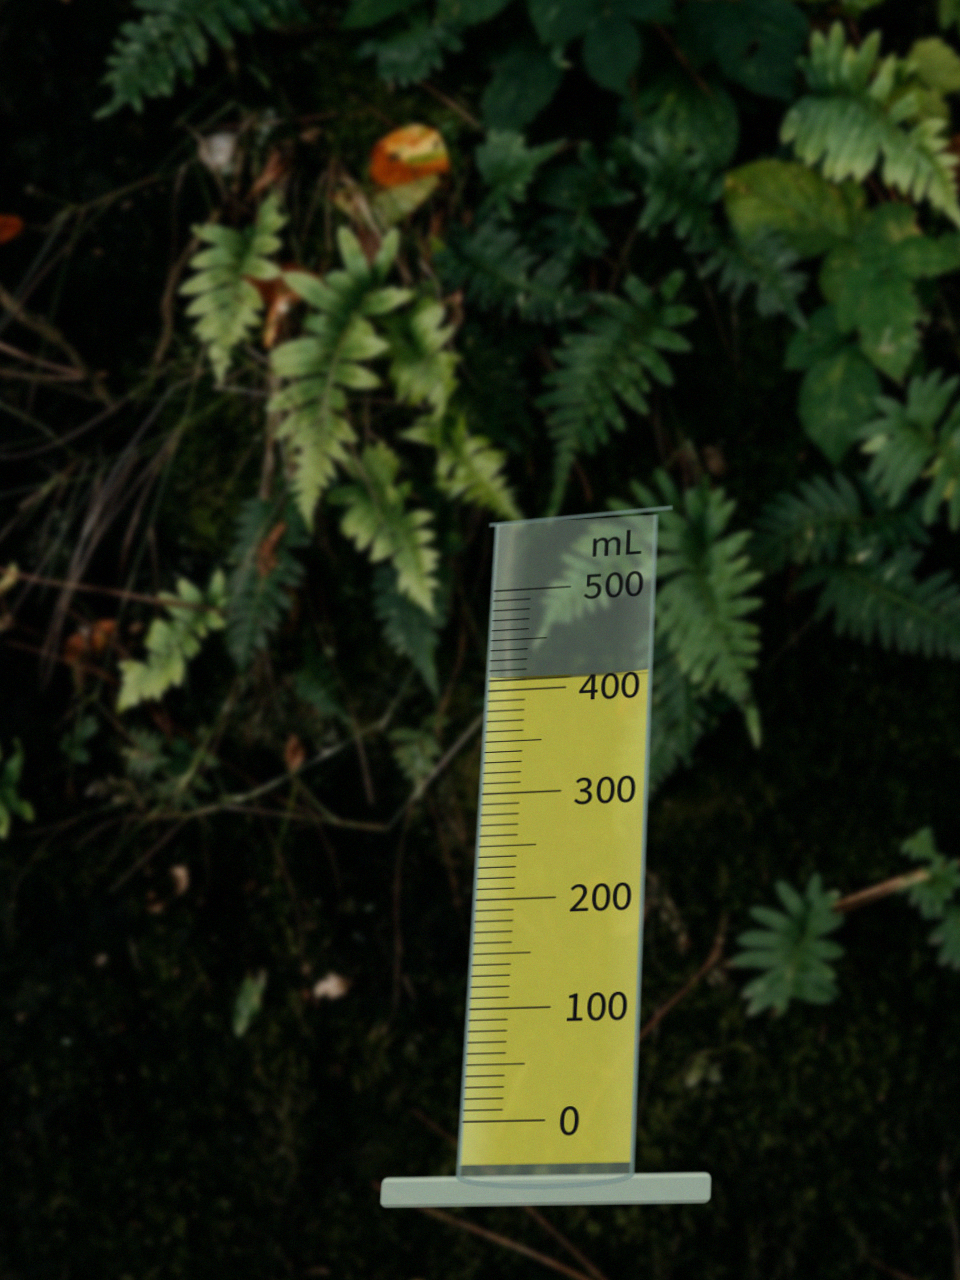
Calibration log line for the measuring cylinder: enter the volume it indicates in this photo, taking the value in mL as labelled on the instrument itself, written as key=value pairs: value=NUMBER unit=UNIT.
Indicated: value=410 unit=mL
